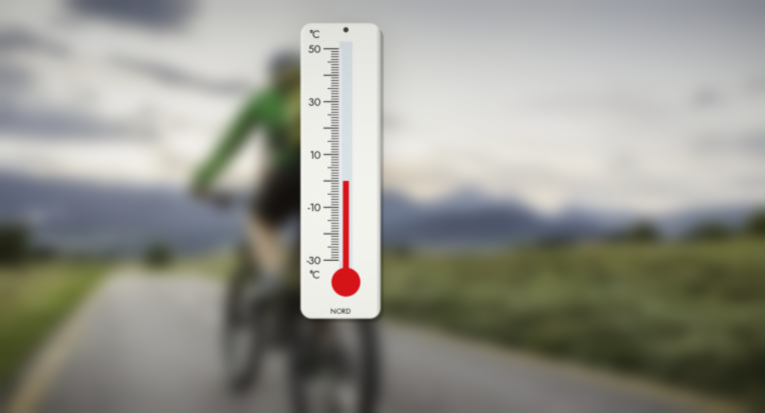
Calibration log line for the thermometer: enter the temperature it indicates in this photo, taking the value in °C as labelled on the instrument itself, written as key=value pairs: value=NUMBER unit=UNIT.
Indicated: value=0 unit=°C
